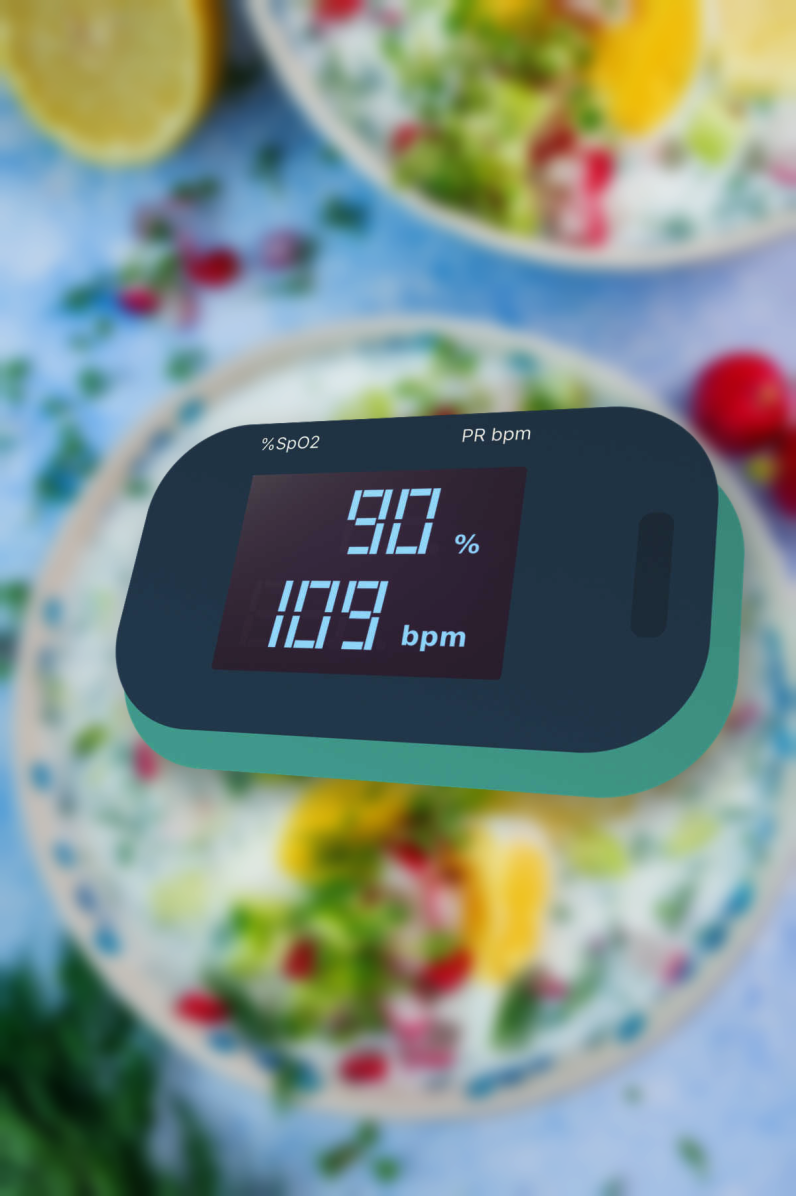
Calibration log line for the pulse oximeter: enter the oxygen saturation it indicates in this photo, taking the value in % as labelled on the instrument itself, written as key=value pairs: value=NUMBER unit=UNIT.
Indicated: value=90 unit=%
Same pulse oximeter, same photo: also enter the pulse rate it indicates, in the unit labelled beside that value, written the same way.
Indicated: value=109 unit=bpm
